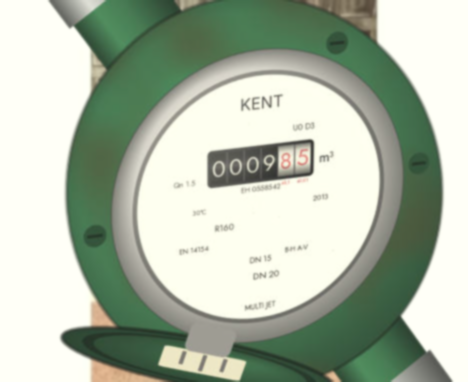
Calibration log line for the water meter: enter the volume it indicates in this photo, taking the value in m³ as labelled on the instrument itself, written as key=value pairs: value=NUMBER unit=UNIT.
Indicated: value=9.85 unit=m³
